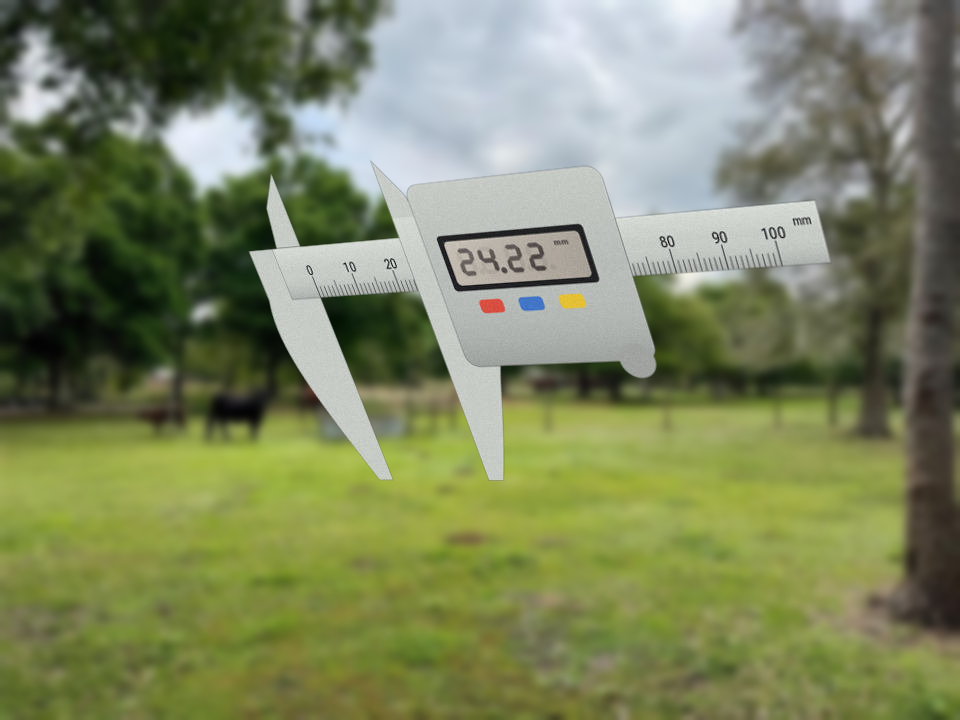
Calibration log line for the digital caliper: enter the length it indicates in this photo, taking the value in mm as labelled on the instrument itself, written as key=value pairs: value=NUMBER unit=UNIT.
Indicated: value=24.22 unit=mm
